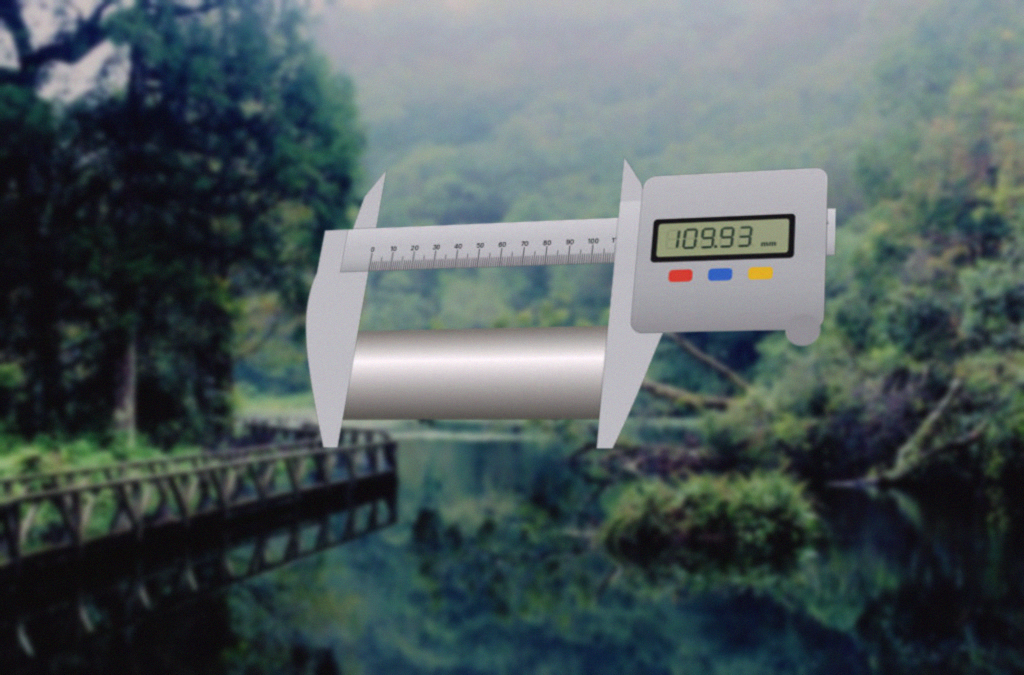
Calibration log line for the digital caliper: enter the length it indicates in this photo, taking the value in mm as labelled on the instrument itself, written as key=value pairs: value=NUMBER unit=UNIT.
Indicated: value=109.93 unit=mm
